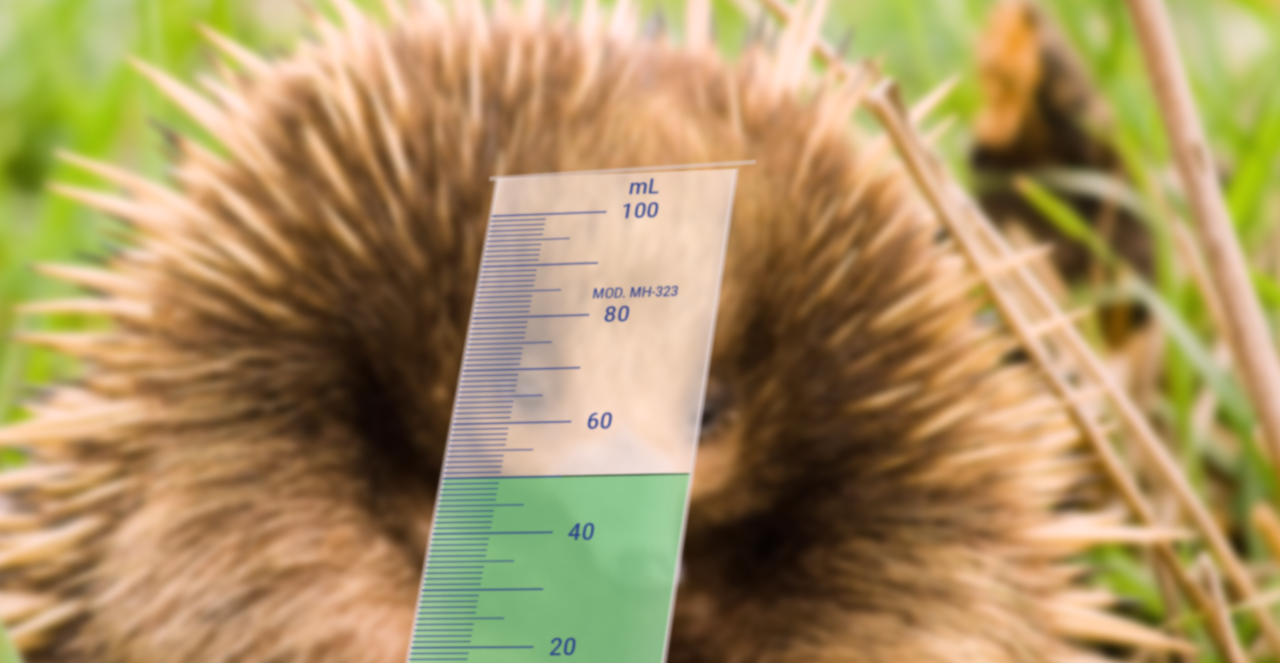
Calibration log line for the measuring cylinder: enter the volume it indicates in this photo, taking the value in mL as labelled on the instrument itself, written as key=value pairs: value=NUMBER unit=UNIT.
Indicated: value=50 unit=mL
